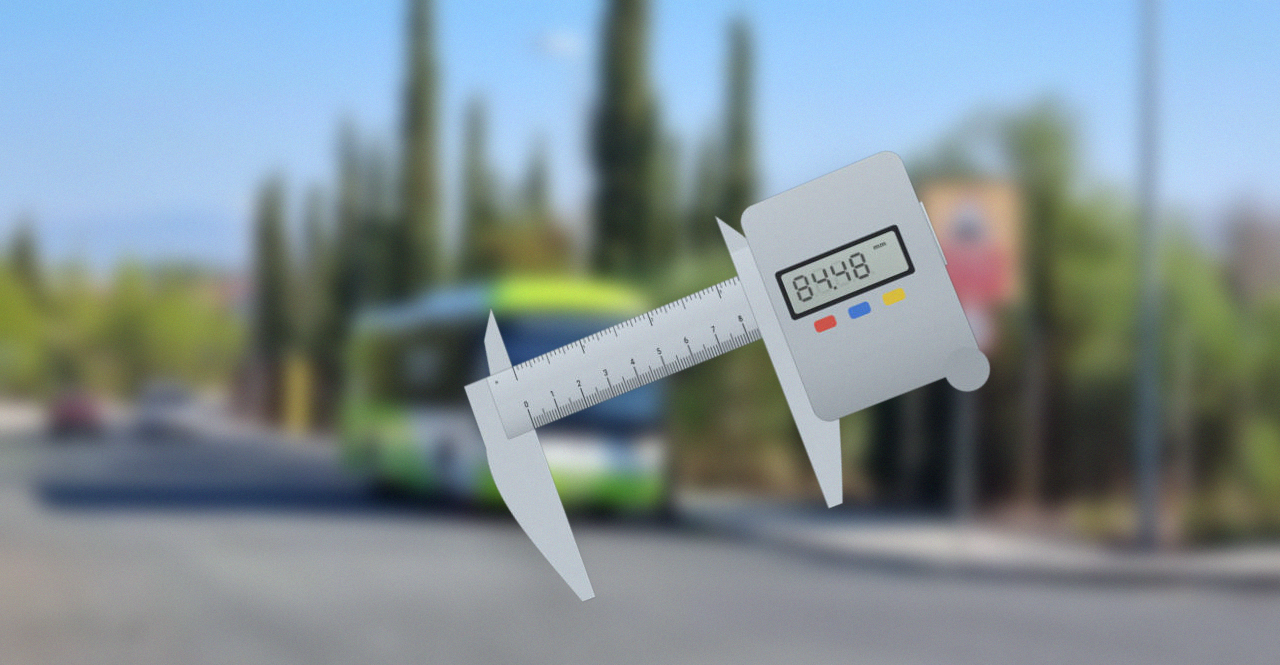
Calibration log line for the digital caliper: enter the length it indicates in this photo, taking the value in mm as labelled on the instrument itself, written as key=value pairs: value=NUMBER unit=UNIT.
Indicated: value=84.48 unit=mm
